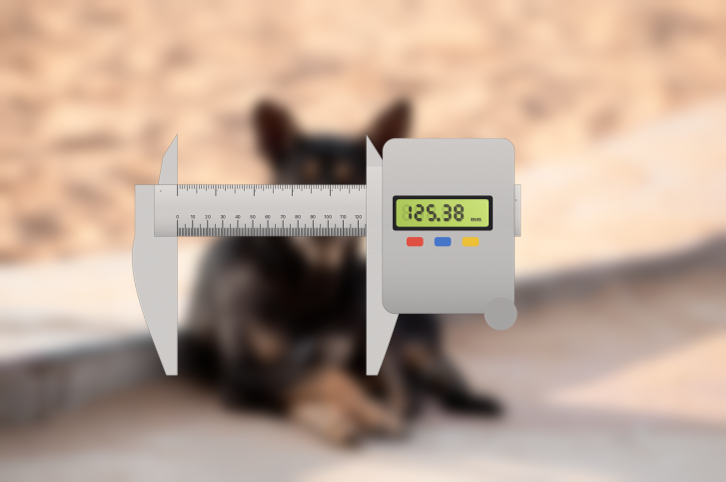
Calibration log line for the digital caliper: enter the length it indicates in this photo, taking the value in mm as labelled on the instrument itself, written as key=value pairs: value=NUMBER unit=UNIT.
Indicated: value=125.38 unit=mm
